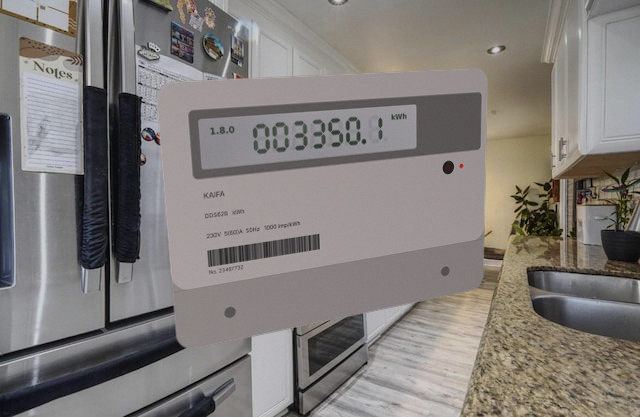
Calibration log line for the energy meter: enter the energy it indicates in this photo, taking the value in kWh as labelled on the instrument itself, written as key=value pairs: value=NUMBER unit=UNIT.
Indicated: value=3350.1 unit=kWh
